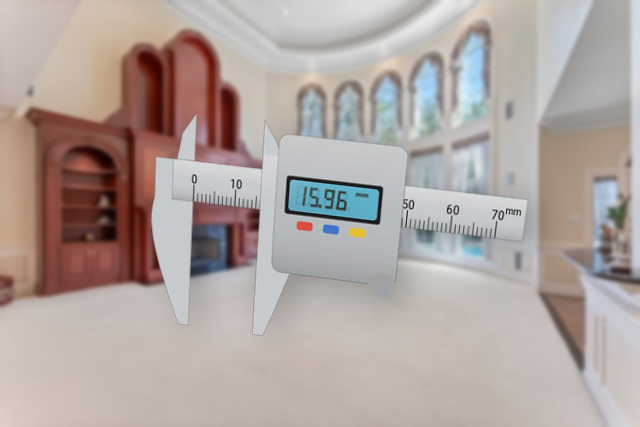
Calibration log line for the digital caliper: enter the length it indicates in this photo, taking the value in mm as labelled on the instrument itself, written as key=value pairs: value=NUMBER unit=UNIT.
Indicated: value=15.96 unit=mm
